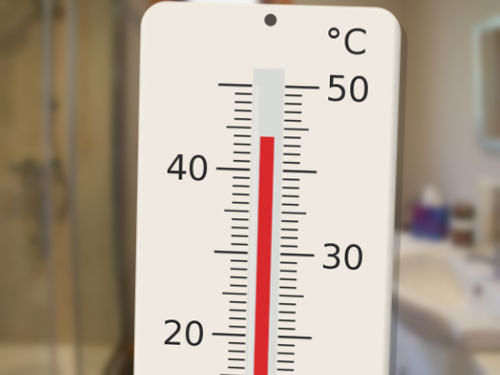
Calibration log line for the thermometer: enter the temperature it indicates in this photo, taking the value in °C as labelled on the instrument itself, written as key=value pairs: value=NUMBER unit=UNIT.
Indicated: value=44 unit=°C
